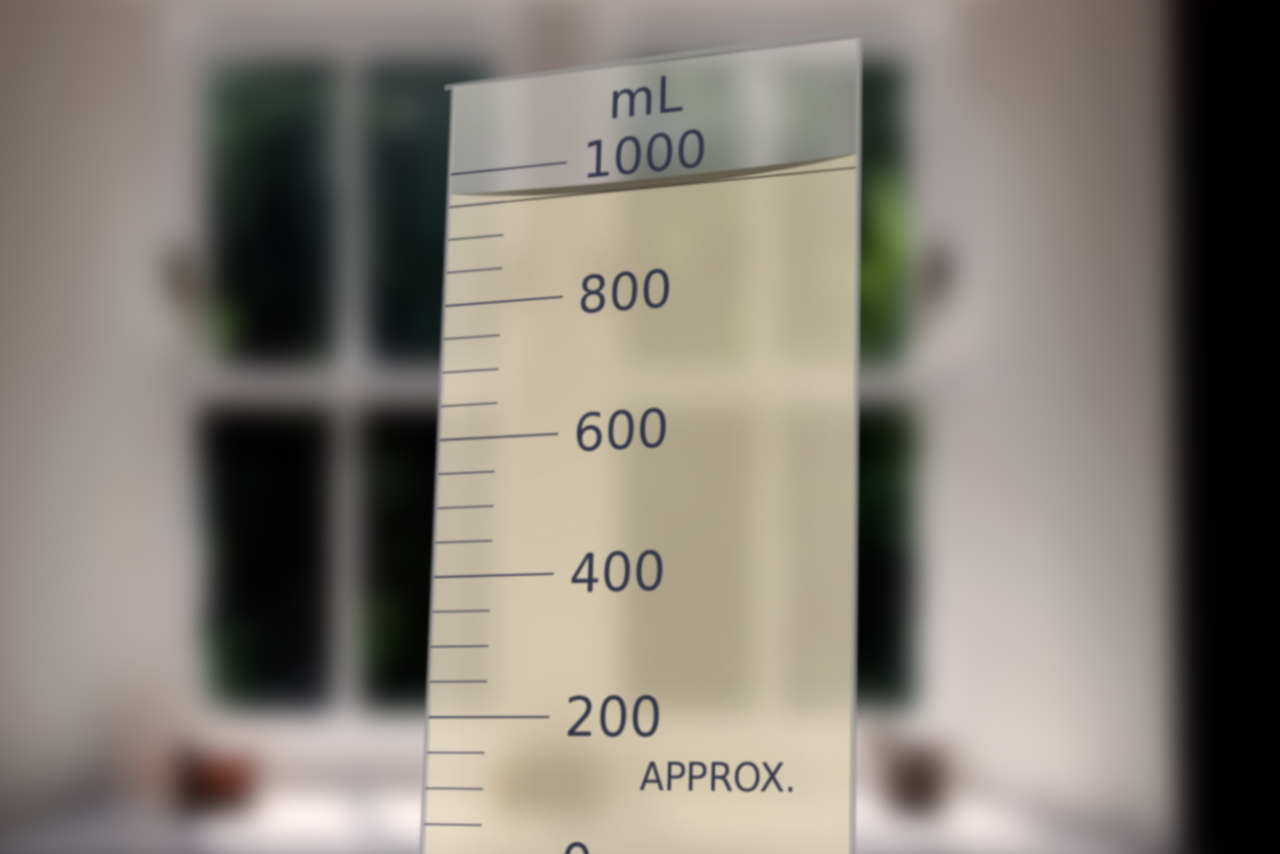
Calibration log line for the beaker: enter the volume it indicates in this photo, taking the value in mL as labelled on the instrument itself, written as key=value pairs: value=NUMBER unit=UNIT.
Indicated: value=950 unit=mL
